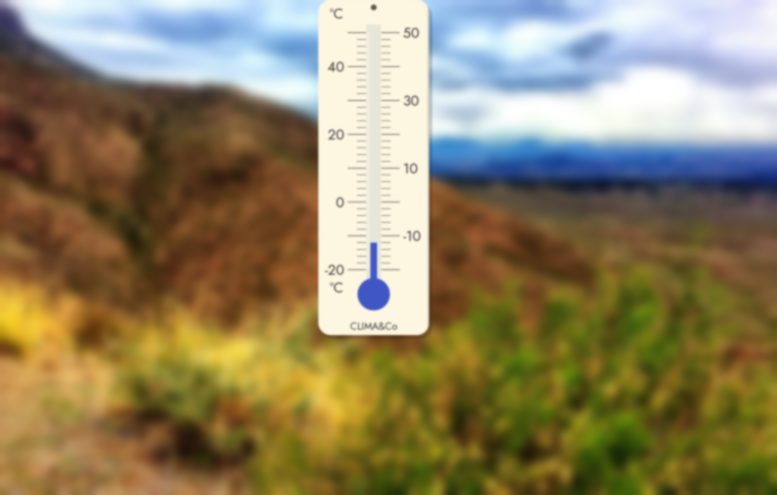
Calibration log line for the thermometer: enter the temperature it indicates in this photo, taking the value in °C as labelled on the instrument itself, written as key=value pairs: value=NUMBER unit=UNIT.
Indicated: value=-12 unit=°C
